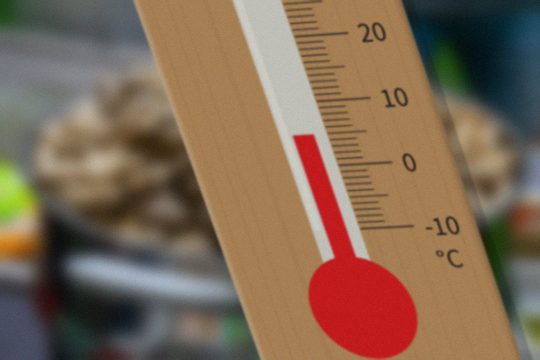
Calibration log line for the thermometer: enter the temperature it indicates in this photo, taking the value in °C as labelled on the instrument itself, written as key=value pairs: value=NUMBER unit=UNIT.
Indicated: value=5 unit=°C
